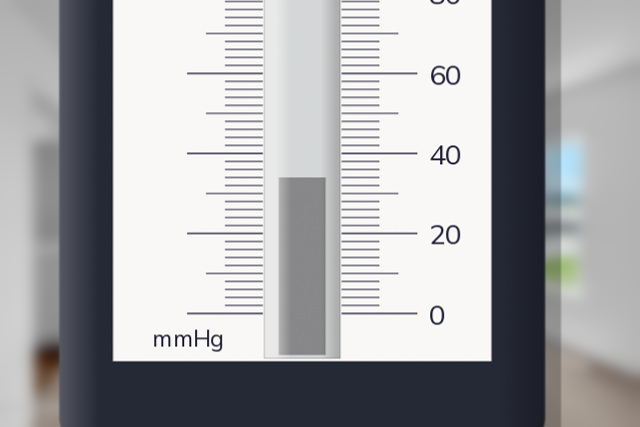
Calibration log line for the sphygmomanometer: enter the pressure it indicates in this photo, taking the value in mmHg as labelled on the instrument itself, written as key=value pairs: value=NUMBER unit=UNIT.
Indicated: value=34 unit=mmHg
